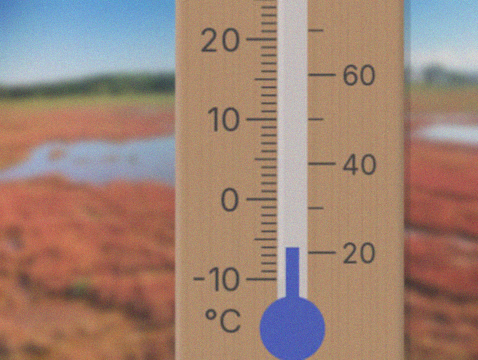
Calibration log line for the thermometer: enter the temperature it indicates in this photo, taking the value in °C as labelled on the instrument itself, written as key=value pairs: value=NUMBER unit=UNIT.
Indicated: value=-6 unit=°C
